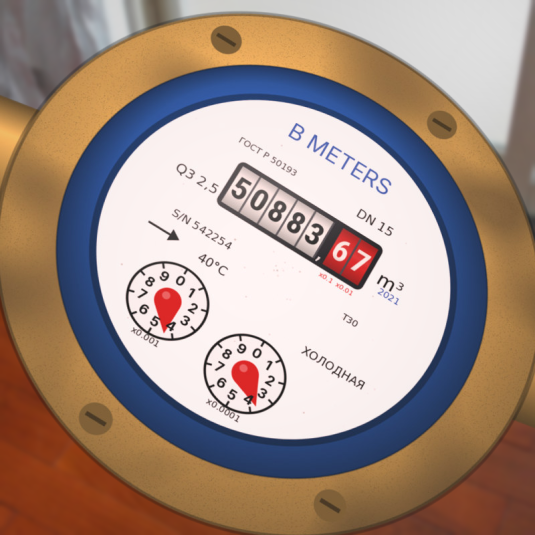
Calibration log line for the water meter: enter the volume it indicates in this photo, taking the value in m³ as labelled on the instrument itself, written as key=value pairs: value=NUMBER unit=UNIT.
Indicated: value=50883.6743 unit=m³
